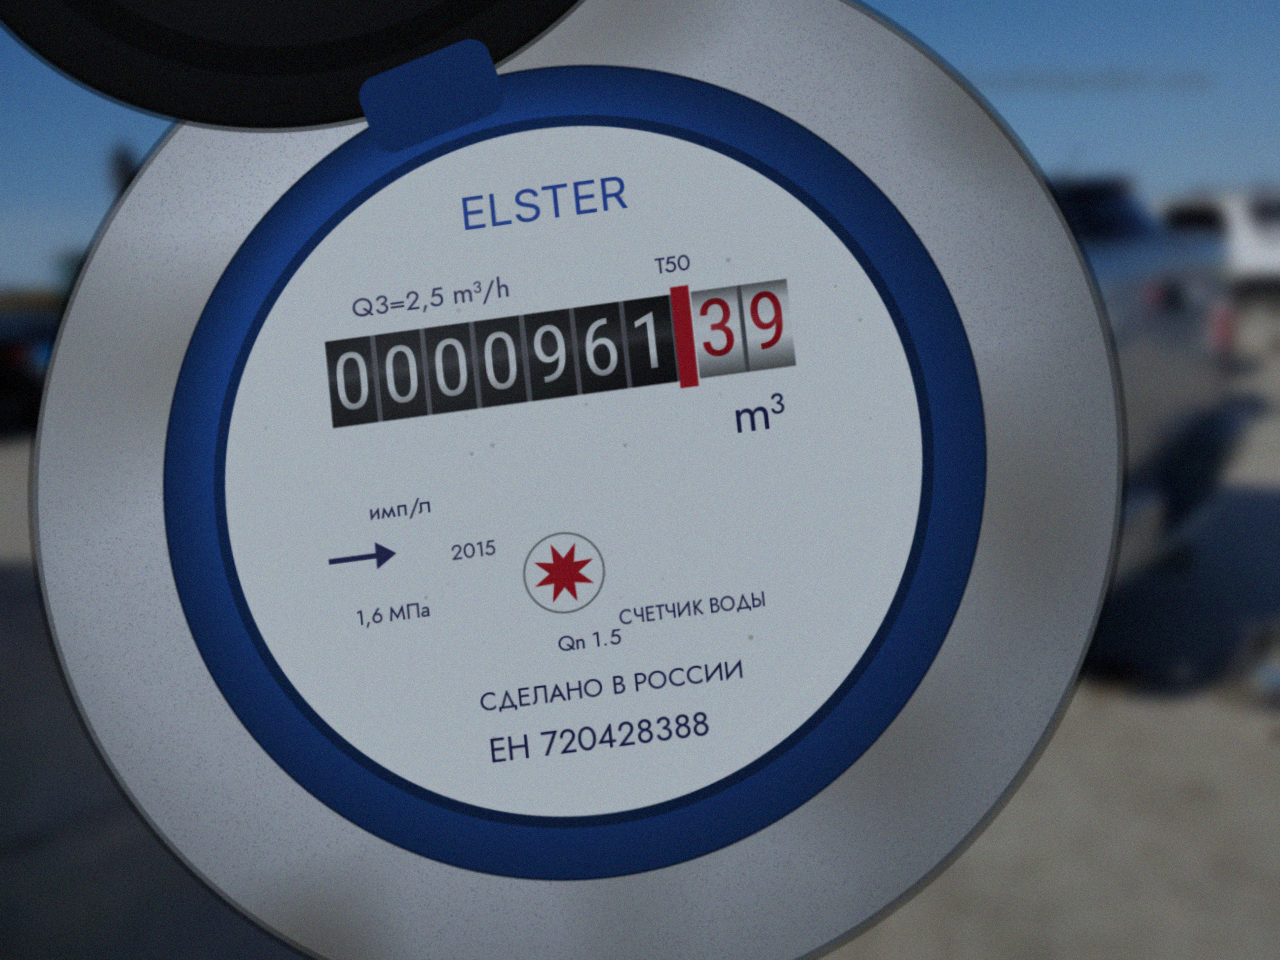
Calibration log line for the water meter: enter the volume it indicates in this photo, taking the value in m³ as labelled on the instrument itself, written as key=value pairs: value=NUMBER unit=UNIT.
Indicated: value=961.39 unit=m³
